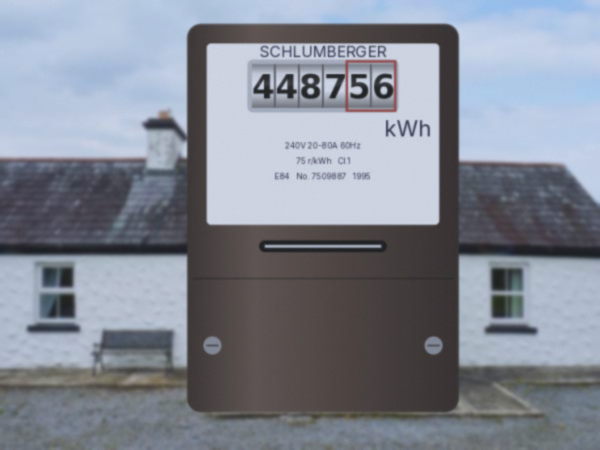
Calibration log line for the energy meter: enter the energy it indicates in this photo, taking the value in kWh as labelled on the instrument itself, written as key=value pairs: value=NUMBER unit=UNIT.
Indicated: value=4487.56 unit=kWh
